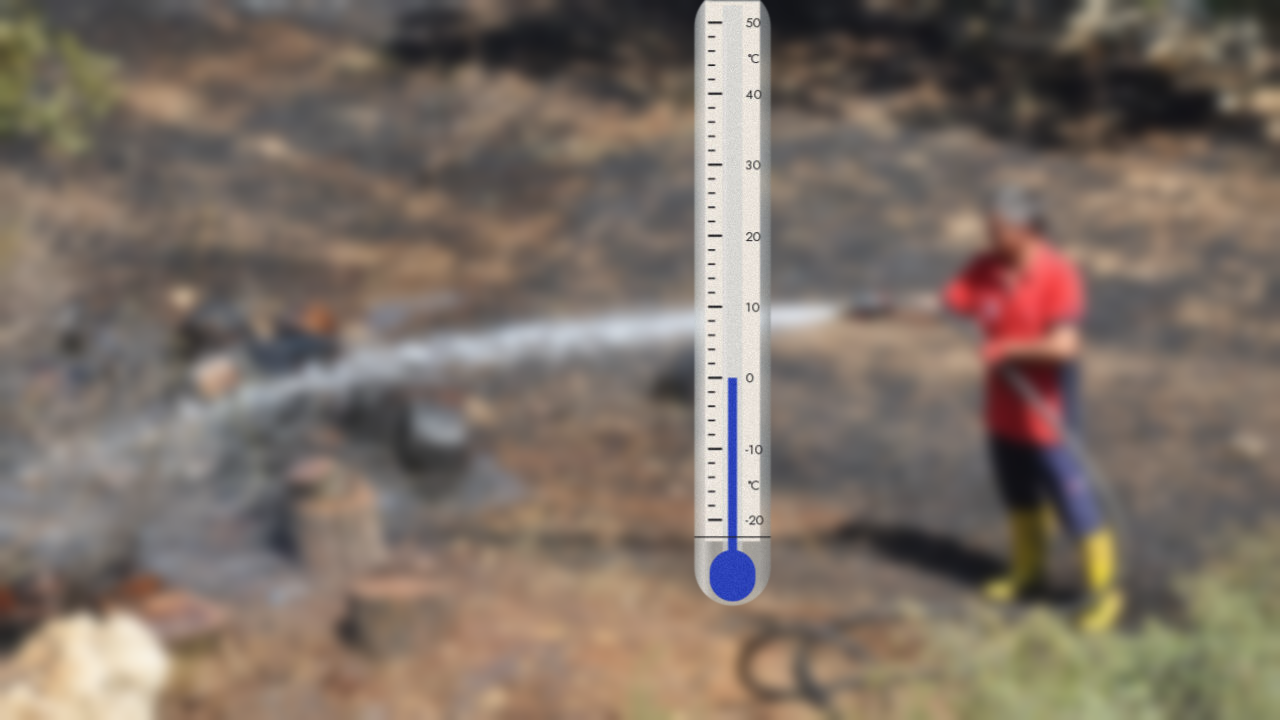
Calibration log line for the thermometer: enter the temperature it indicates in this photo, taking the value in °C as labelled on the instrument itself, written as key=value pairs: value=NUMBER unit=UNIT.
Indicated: value=0 unit=°C
